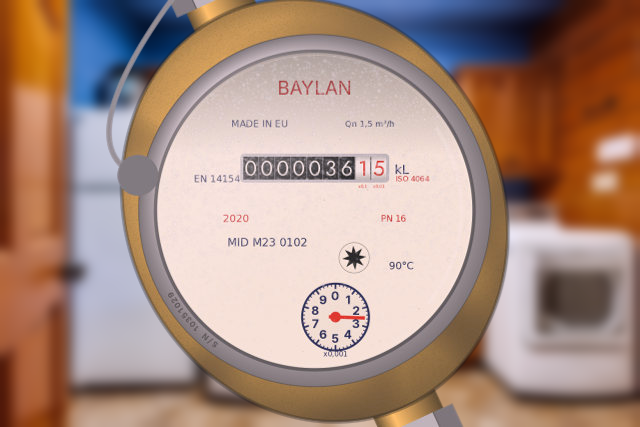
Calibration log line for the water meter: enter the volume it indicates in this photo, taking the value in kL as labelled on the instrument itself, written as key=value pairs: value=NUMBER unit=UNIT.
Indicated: value=36.152 unit=kL
